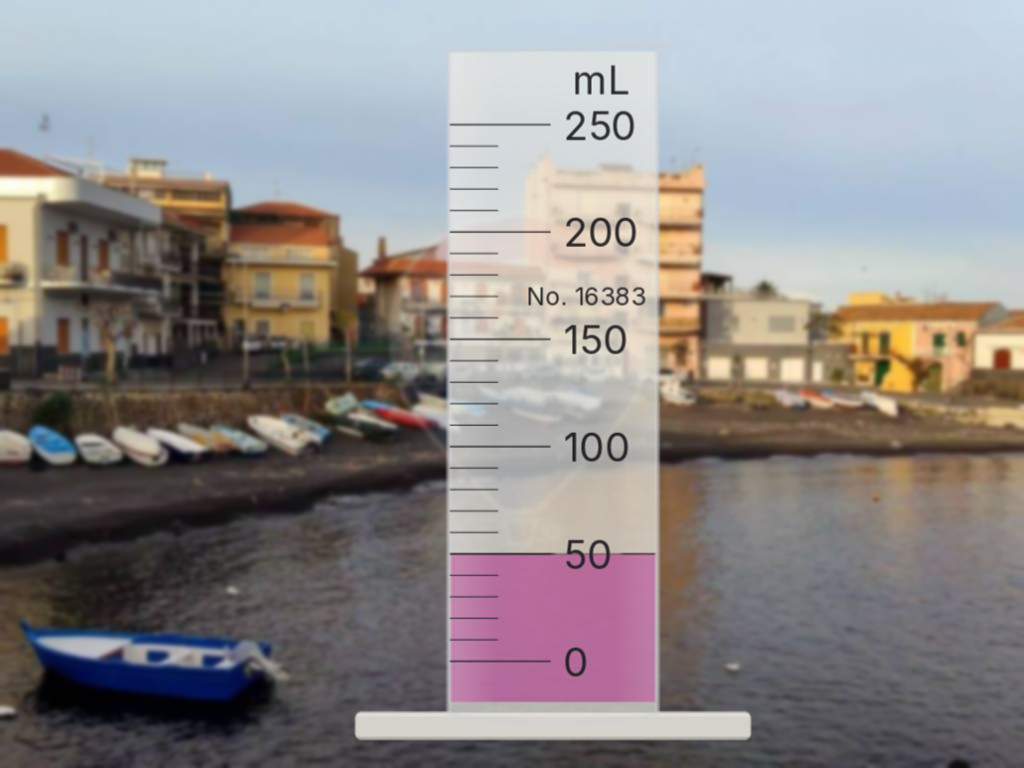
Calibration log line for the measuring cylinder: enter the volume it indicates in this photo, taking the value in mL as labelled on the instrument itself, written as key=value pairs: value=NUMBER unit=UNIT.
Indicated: value=50 unit=mL
